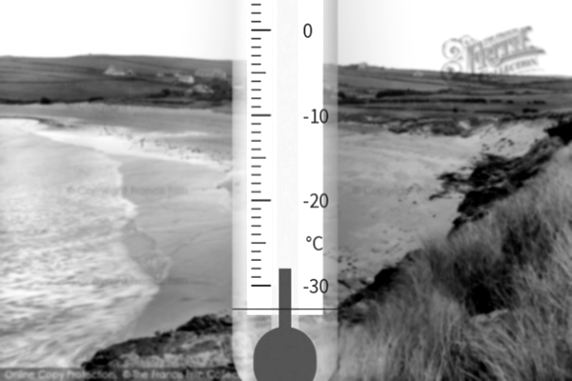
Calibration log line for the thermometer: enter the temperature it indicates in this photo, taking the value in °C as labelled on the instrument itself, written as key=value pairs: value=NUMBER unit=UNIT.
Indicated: value=-28 unit=°C
